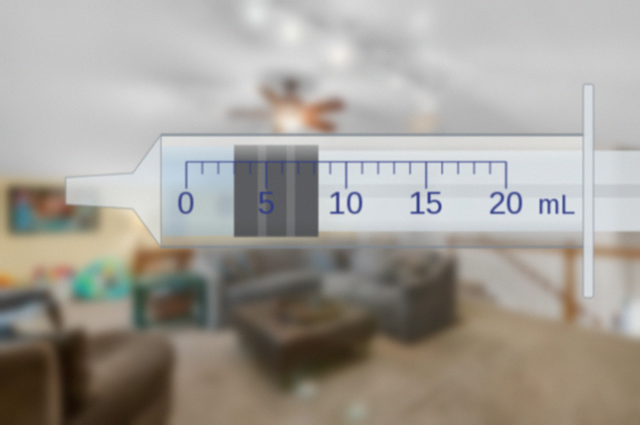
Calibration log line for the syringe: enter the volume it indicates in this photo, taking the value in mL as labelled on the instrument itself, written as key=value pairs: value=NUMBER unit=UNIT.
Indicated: value=3 unit=mL
